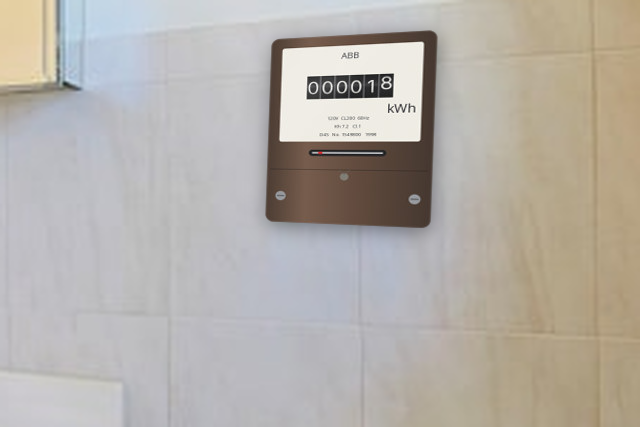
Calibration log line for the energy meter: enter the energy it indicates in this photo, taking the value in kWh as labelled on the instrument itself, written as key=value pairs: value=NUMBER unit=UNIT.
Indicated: value=18 unit=kWh
